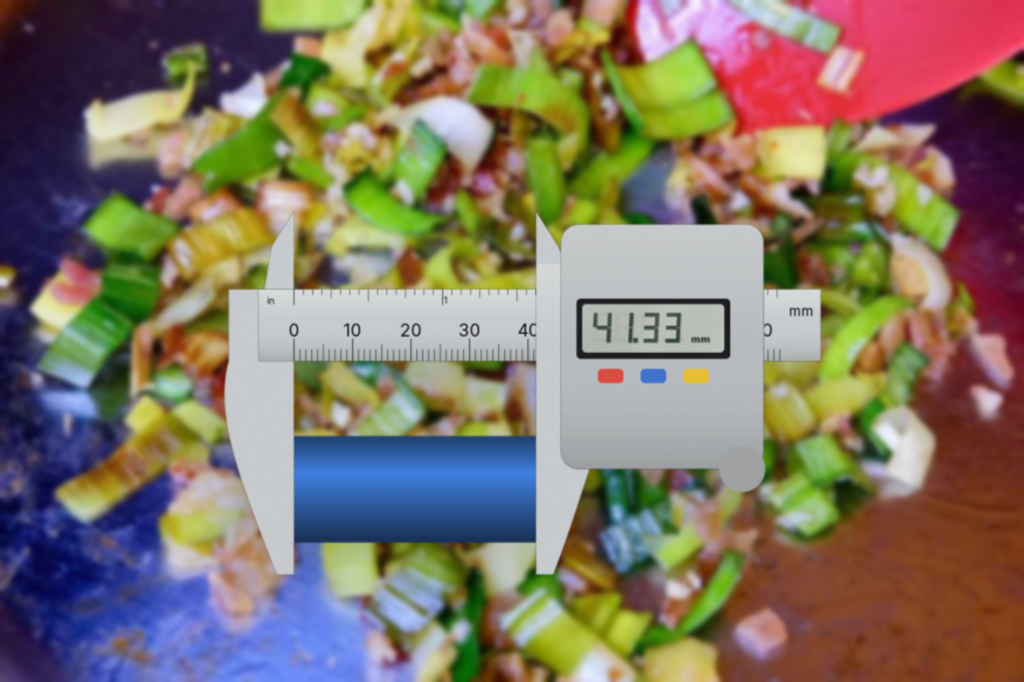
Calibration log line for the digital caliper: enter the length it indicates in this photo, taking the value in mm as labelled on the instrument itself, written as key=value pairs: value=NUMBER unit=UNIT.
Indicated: value=41.33 unit=mm
